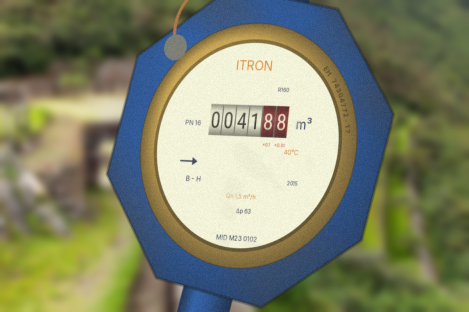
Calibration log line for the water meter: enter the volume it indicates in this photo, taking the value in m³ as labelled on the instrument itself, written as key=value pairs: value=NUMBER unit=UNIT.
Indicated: value=41.88 unit=m³
